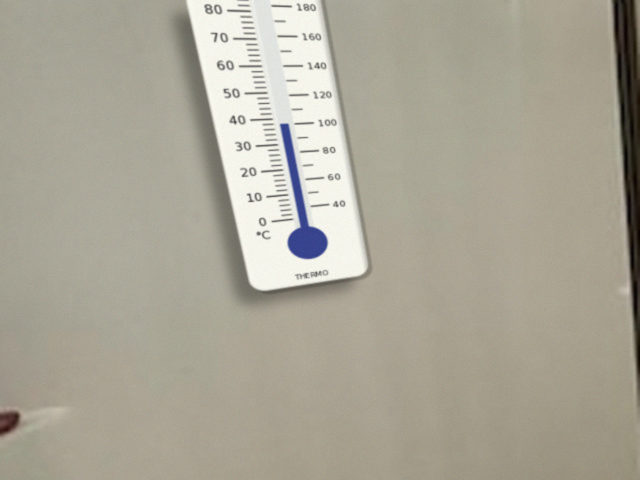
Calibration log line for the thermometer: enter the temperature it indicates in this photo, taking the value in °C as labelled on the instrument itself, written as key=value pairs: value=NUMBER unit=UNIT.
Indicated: value=38 unit=°C
